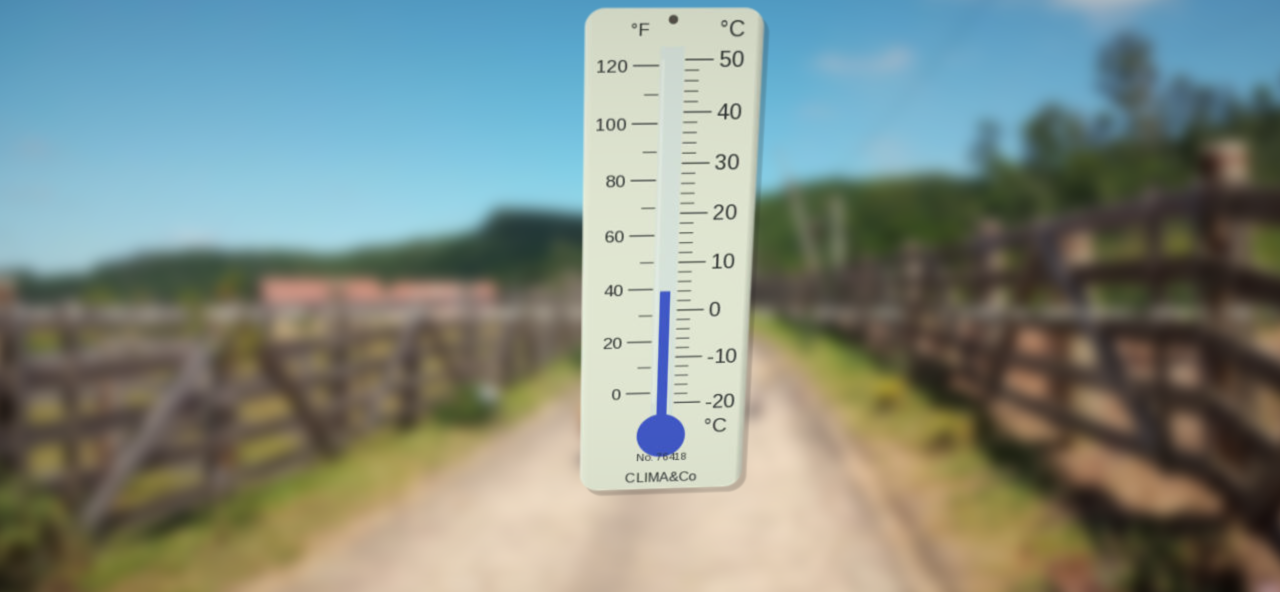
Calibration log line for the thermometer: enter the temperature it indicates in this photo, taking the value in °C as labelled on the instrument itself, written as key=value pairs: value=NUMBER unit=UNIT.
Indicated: value=4 unit=°C
